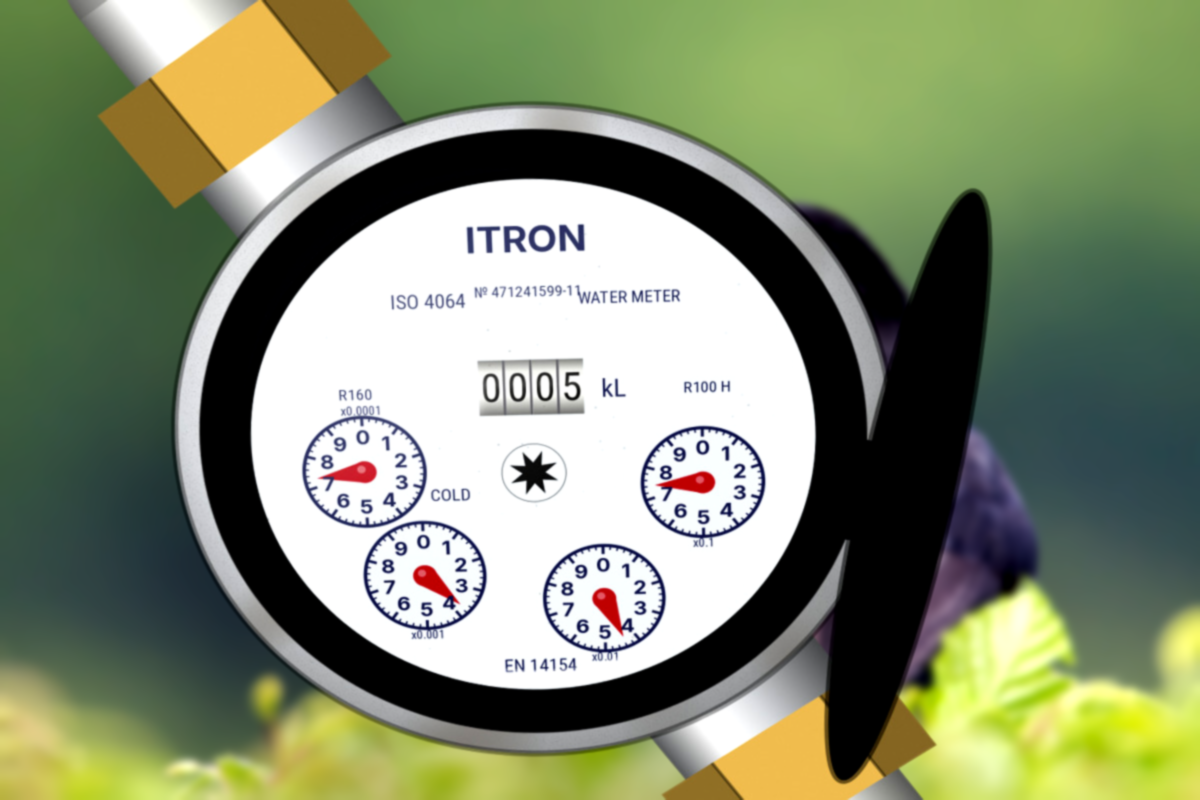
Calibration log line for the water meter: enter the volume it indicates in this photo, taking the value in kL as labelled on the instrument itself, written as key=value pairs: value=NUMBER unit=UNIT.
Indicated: value=5.7437 unit=kL
